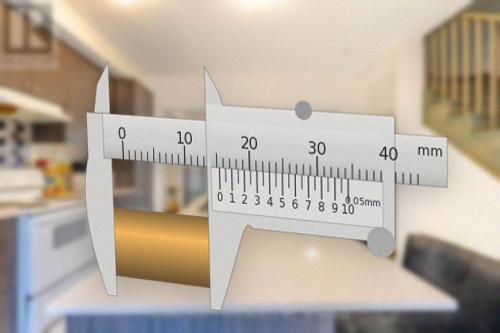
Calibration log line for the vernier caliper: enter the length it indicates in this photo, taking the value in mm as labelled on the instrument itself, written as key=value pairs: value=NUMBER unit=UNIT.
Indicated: value=15.4 unit=mm
